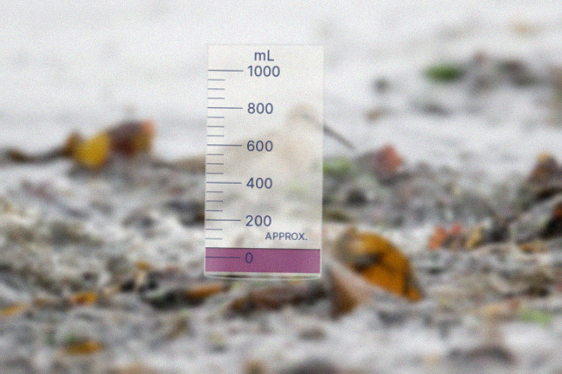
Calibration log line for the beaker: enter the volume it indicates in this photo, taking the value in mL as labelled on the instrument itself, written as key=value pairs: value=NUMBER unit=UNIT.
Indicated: value=50 unit=mL
